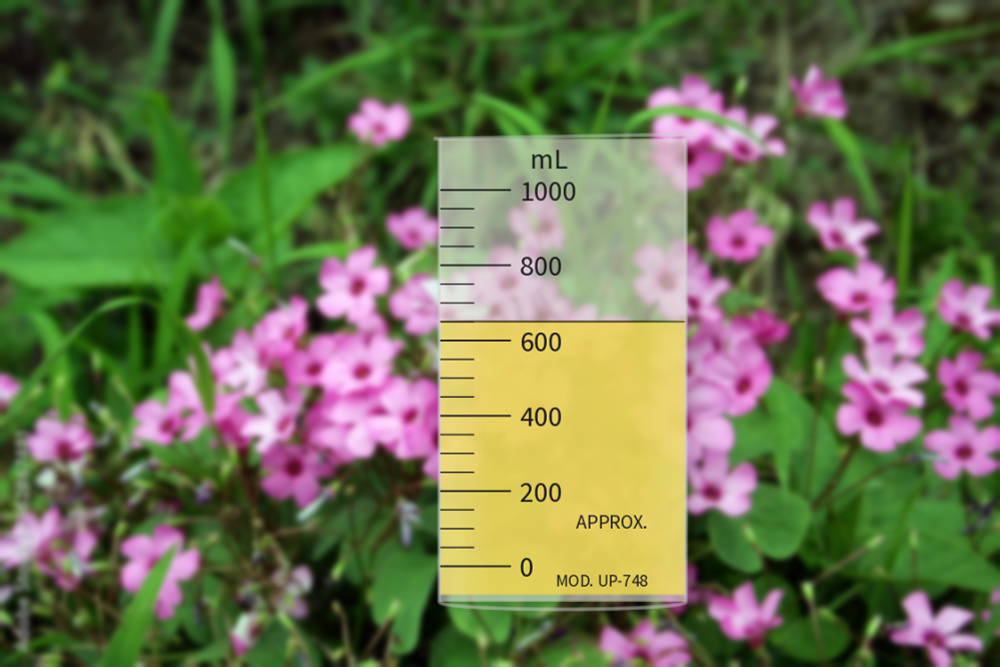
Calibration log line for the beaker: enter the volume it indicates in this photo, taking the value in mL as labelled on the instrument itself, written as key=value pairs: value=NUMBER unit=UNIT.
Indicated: value=650 unit=mL
